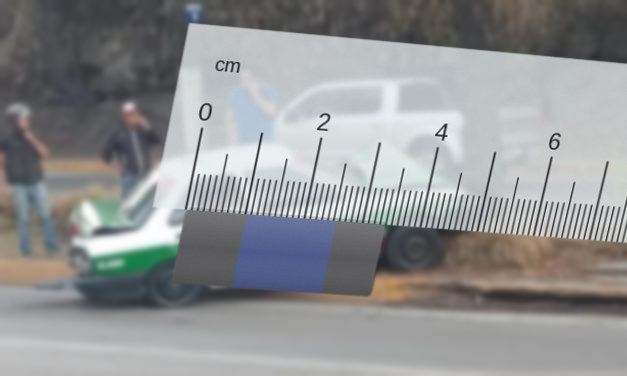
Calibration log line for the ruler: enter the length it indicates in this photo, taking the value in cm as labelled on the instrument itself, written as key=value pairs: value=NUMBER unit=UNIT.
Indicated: value=3.4 unit=cm
